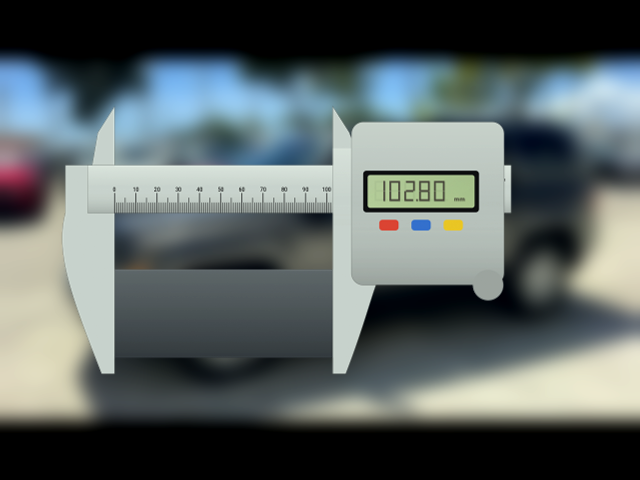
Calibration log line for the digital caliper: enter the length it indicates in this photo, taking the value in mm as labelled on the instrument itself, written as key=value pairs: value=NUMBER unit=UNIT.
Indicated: value=102.80 unit=mm
